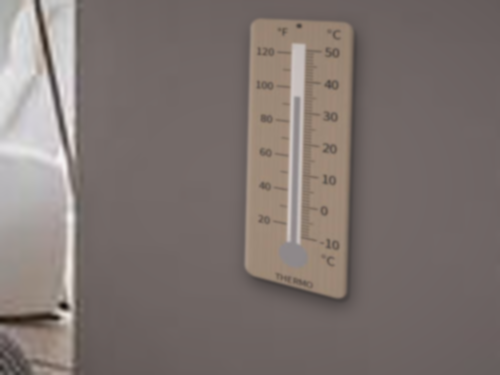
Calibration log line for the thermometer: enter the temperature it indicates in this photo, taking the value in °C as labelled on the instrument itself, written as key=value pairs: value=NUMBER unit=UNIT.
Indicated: value=35 unit=°C
